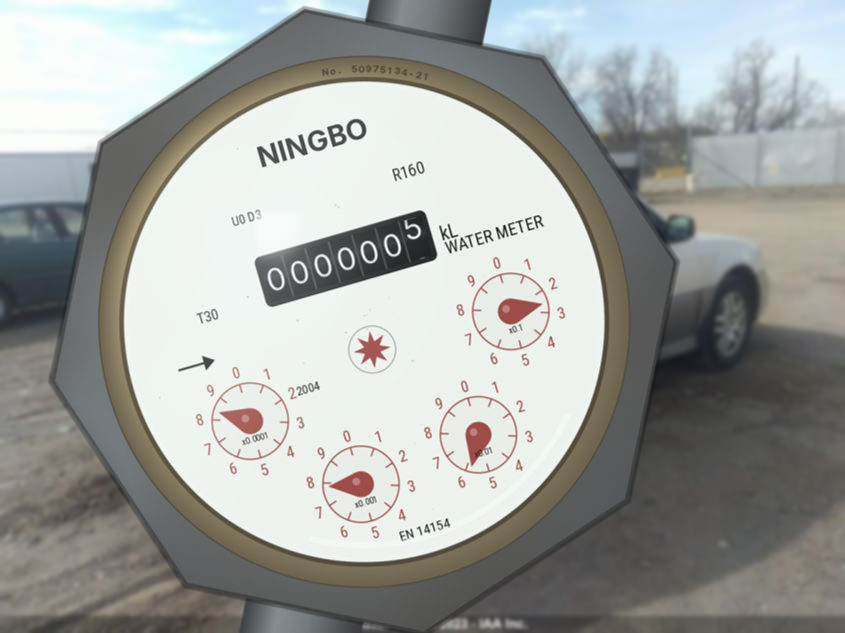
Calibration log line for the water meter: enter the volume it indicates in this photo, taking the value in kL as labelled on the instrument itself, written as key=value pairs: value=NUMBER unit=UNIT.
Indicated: value=5.2578 unit=kL
